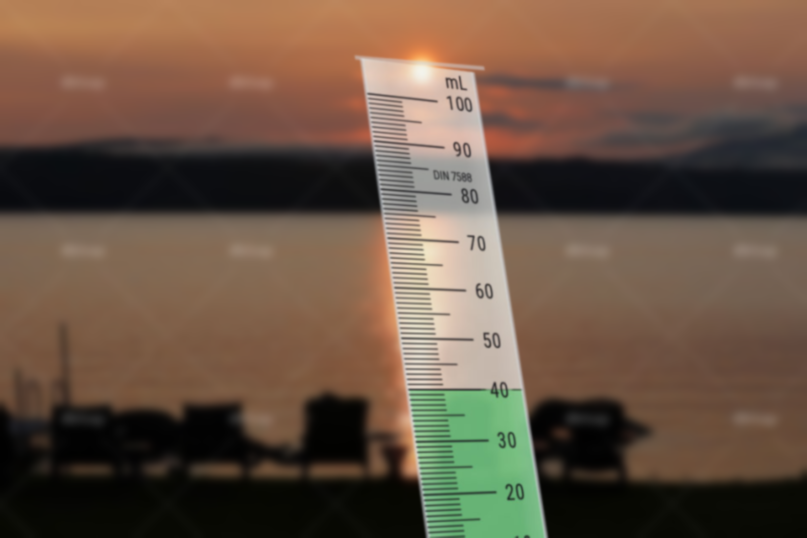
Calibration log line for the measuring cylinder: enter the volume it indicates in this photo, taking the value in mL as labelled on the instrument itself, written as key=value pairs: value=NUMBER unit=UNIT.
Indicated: value=40 unit=mL
